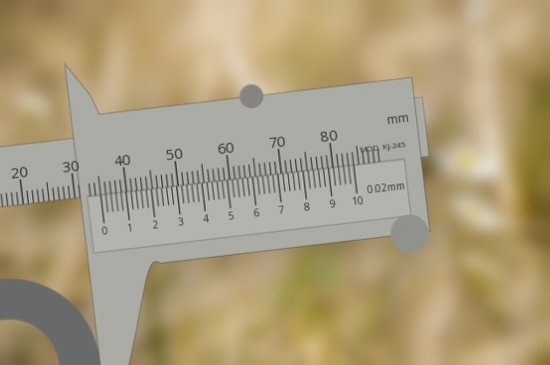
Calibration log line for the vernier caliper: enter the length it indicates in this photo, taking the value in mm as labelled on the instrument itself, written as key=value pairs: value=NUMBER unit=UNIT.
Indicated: value=35.0 unit=mm
